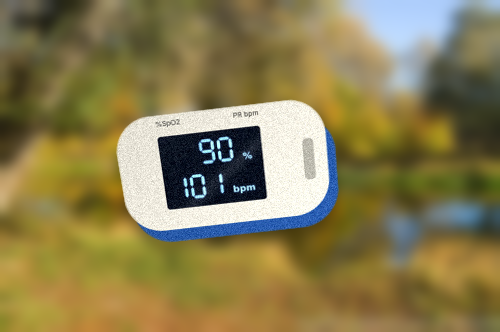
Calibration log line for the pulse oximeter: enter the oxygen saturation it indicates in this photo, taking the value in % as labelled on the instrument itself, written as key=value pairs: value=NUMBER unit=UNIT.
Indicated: value=90 unit=%
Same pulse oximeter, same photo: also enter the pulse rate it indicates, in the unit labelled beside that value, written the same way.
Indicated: value=101 unit=bpm
